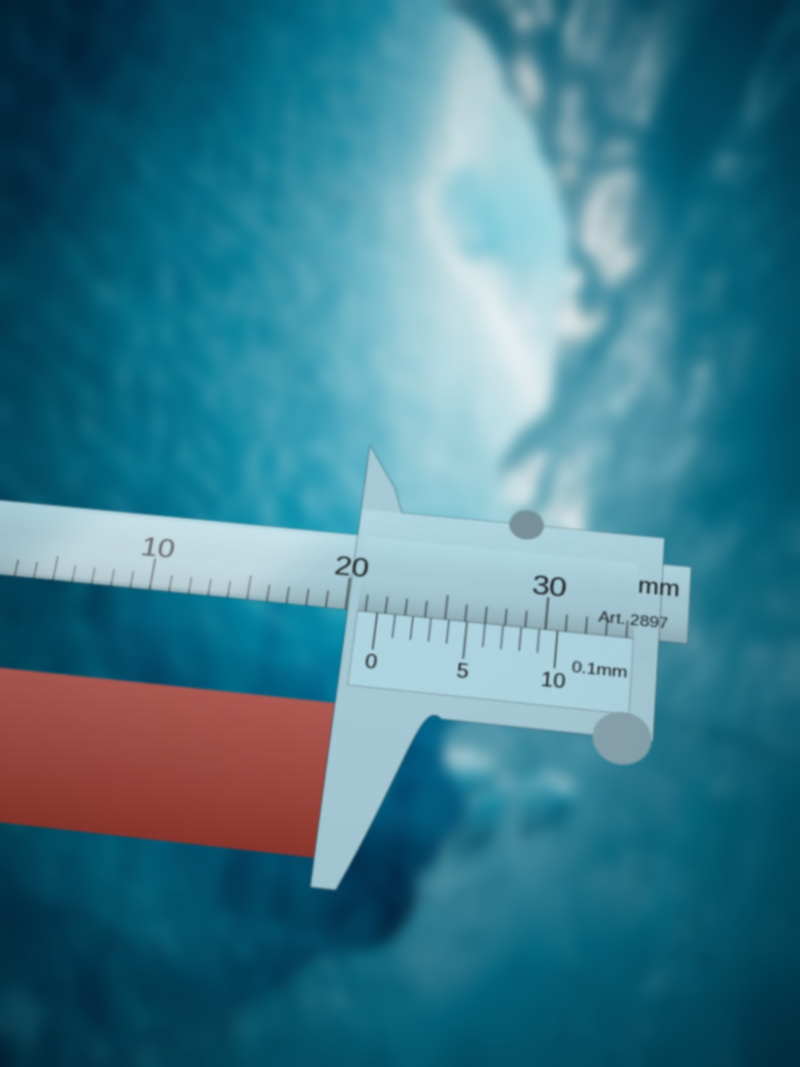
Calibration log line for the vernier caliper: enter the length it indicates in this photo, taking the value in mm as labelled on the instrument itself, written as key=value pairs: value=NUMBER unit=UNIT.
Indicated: value=21.6 unit=mm
